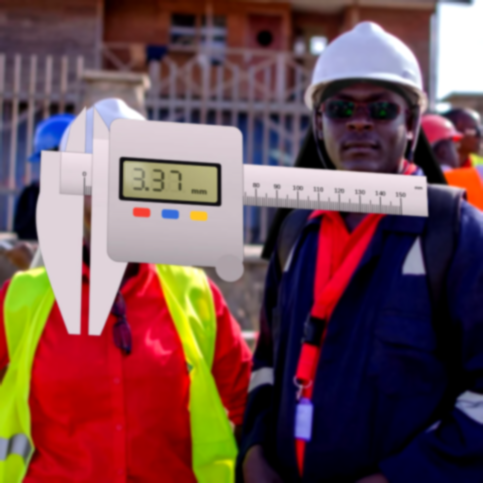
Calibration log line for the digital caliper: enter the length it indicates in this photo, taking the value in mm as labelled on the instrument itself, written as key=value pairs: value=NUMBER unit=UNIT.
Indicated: value=3.37 unit=mm
